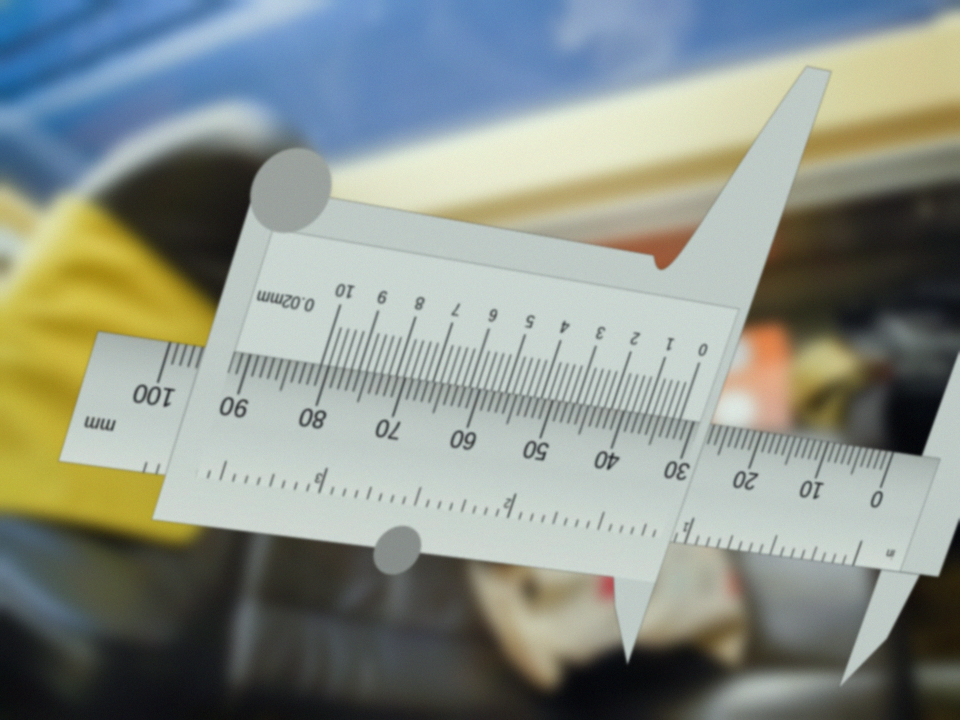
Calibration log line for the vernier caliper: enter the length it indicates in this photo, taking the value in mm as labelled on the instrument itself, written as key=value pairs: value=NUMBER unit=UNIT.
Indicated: value=32.0 unit=mm
